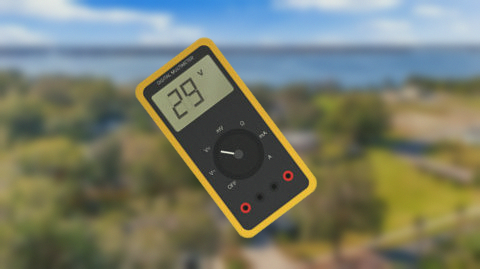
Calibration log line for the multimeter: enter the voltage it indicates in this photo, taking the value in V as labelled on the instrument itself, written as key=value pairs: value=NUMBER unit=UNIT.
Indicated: value=29 unit=V
